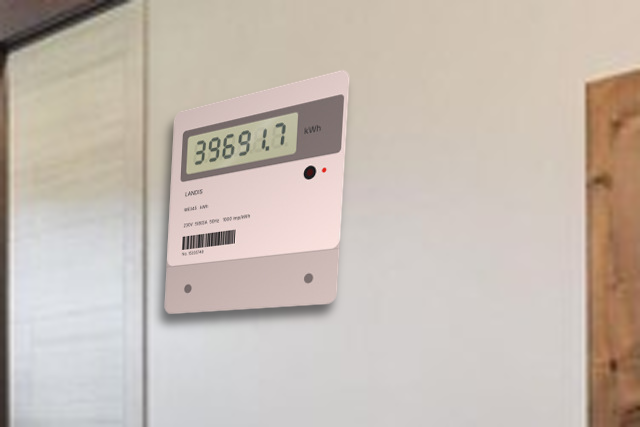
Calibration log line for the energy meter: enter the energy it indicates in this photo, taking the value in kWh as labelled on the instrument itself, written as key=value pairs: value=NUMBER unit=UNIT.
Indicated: value=39691.7 unit=kWh
